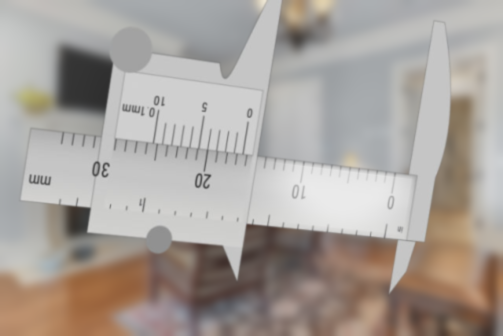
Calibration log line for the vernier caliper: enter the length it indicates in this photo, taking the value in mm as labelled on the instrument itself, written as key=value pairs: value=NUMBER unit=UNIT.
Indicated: value=16.4 unit=mm
